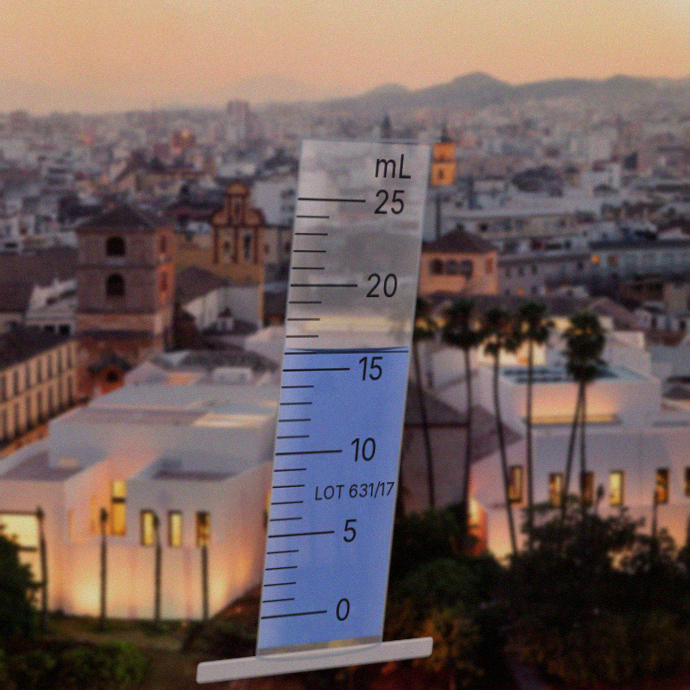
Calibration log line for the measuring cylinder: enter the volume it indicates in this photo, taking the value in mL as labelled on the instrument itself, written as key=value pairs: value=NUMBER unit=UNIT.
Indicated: value=16 unit=mL
